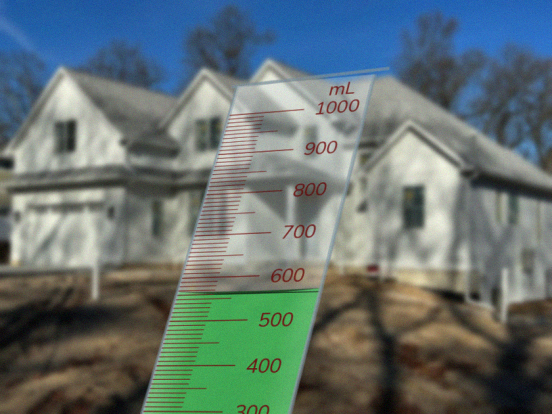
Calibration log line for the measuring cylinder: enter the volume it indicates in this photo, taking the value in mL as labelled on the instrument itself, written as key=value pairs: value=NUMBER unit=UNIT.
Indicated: value=560 unit=mL
